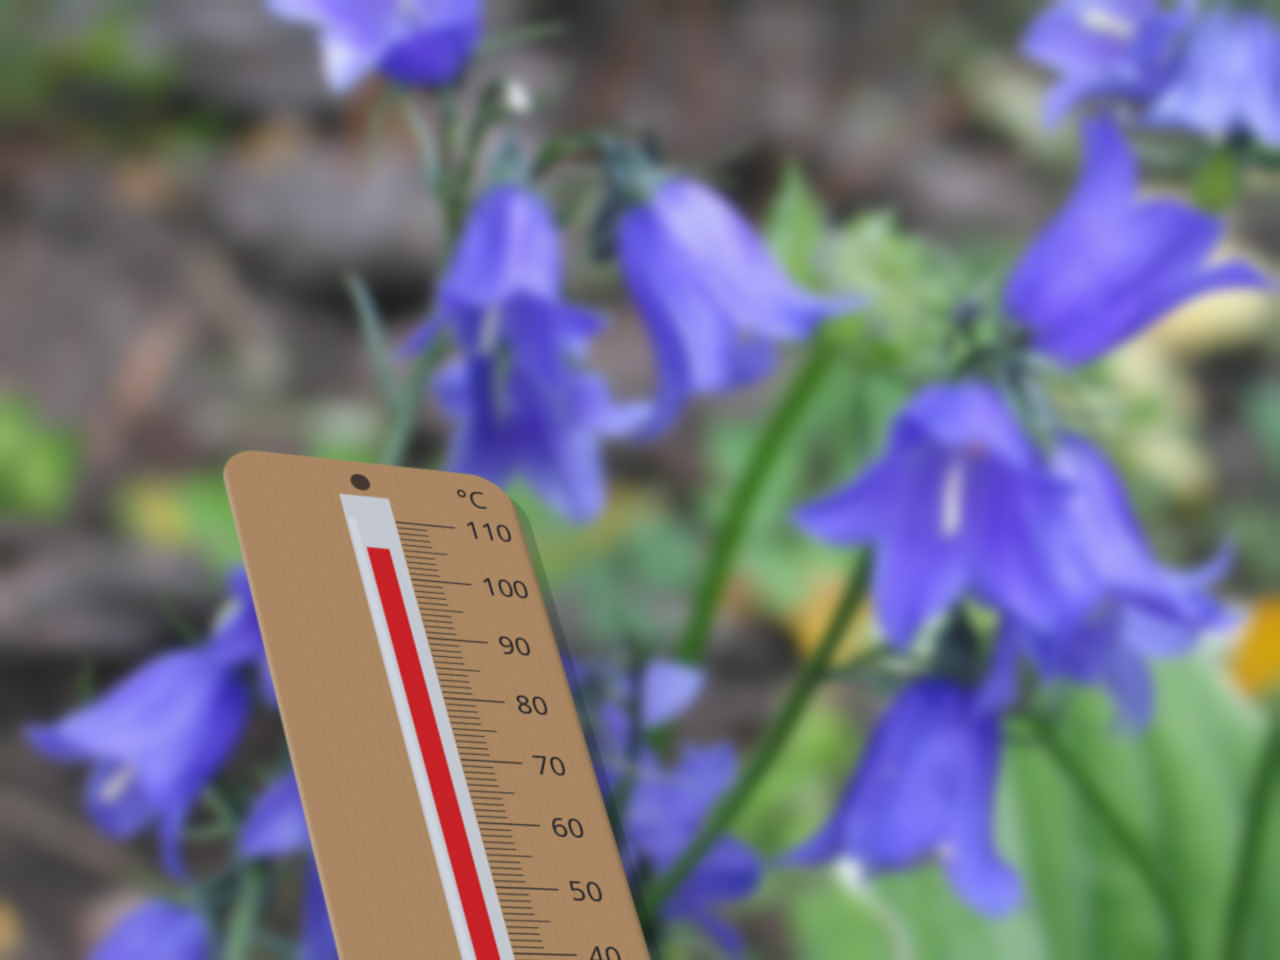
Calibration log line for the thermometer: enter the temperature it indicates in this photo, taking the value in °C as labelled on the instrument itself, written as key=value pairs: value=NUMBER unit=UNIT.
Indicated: value=105 unit=°C
